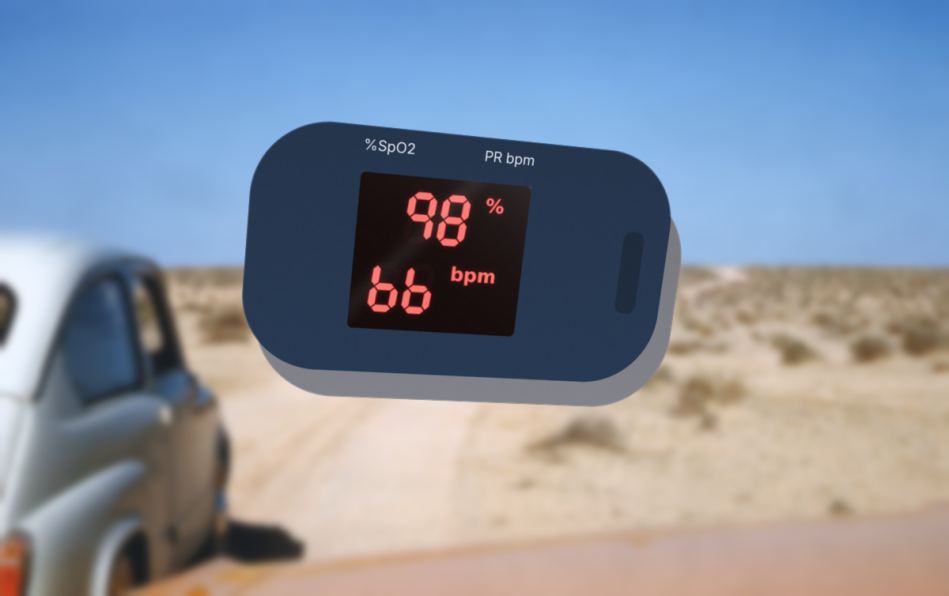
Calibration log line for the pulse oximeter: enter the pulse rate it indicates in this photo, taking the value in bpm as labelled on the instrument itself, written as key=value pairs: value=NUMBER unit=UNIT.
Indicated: value=66 unit=bpm
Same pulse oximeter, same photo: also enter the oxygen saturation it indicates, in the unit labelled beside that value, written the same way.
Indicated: value=98 unit=%
